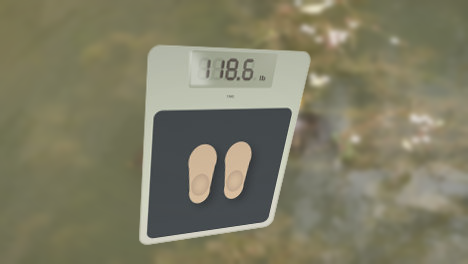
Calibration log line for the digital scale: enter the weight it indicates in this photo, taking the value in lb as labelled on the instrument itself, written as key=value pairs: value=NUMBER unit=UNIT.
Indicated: value=118.6 unit=lb
